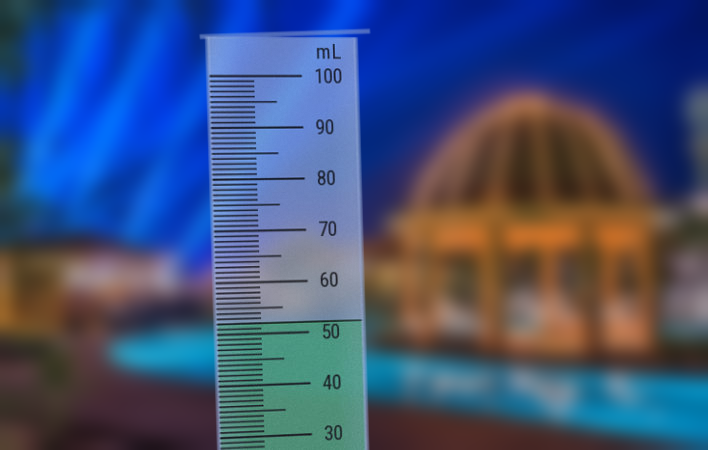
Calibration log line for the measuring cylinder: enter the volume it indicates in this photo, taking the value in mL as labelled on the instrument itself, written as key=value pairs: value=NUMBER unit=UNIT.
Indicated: value=52 unit=mL
